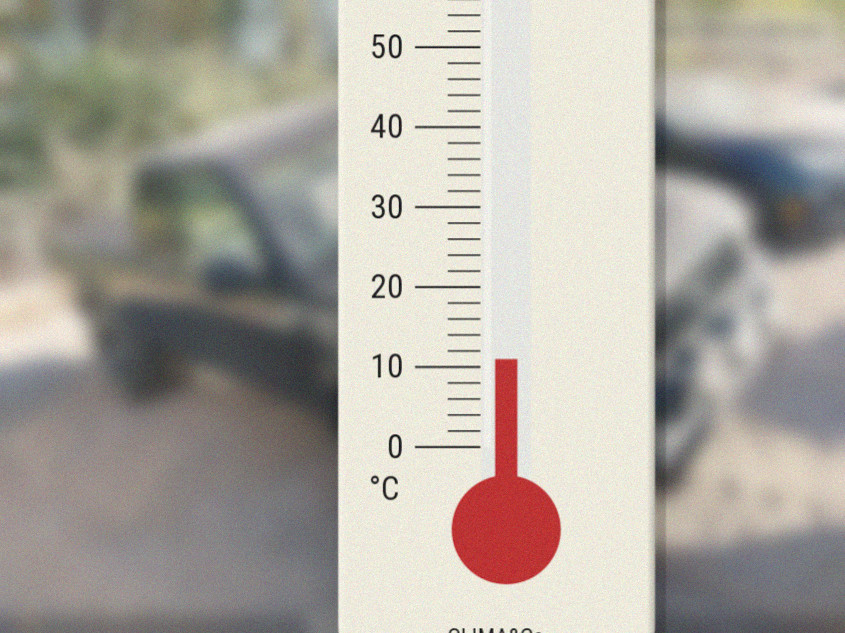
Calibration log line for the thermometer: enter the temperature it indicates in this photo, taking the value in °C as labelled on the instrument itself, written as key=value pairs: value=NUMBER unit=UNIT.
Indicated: value=11 unit=°C
